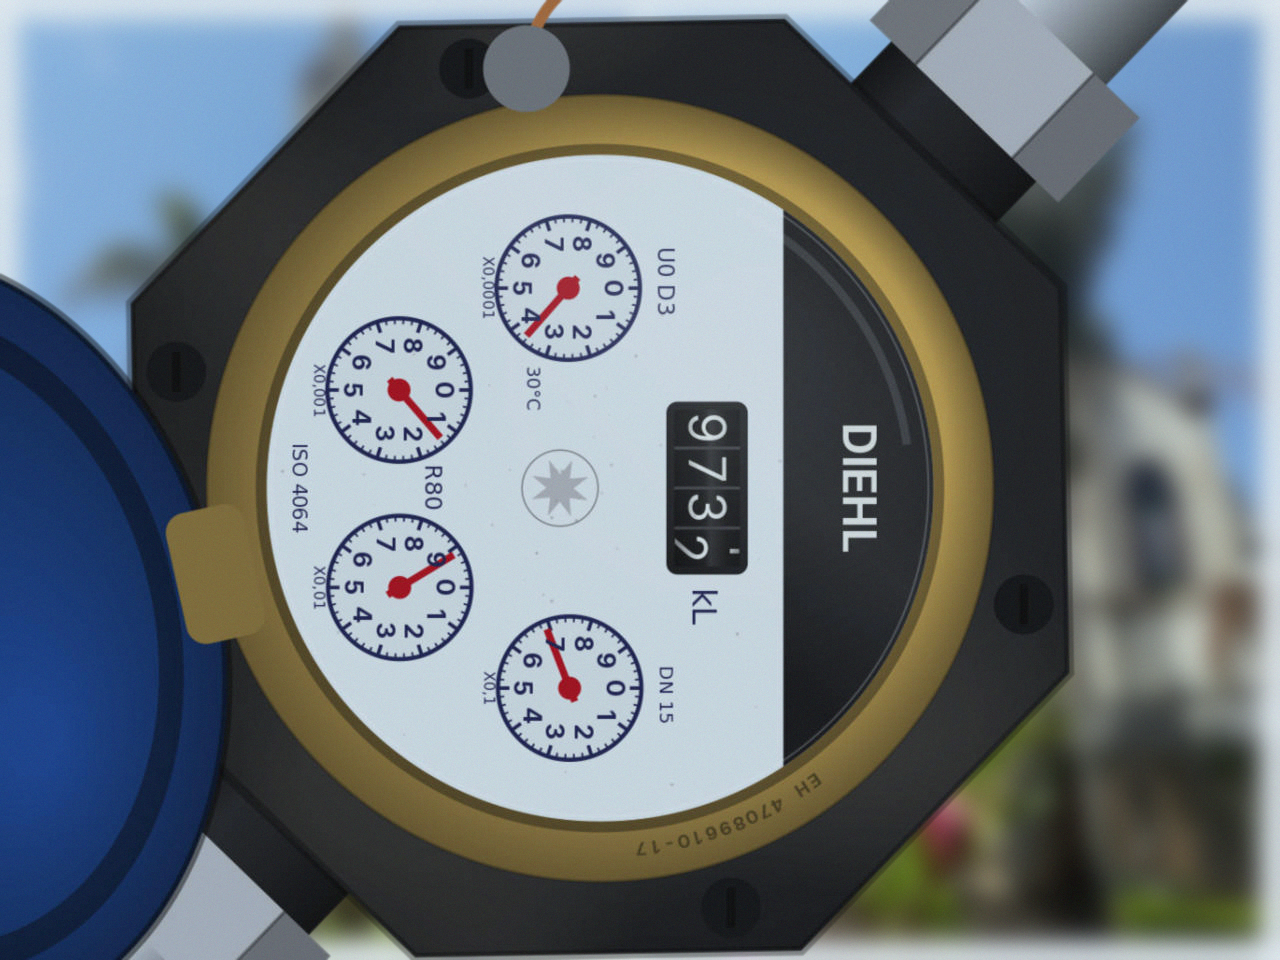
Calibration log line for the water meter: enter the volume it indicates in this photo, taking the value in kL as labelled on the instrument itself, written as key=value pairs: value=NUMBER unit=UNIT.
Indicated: value=9731.6913 unit=kL
